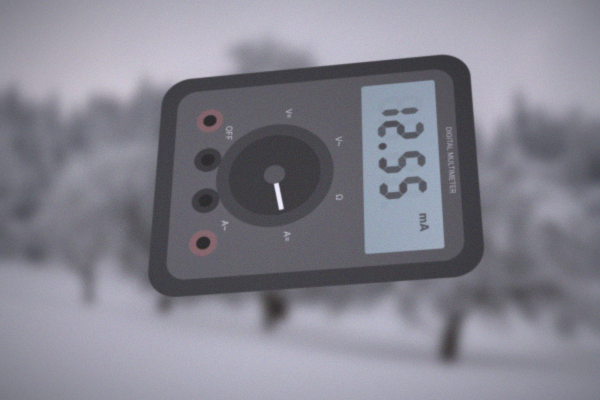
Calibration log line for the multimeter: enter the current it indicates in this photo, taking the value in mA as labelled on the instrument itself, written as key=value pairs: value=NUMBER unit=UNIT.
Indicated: value=12.55 unit=mA
